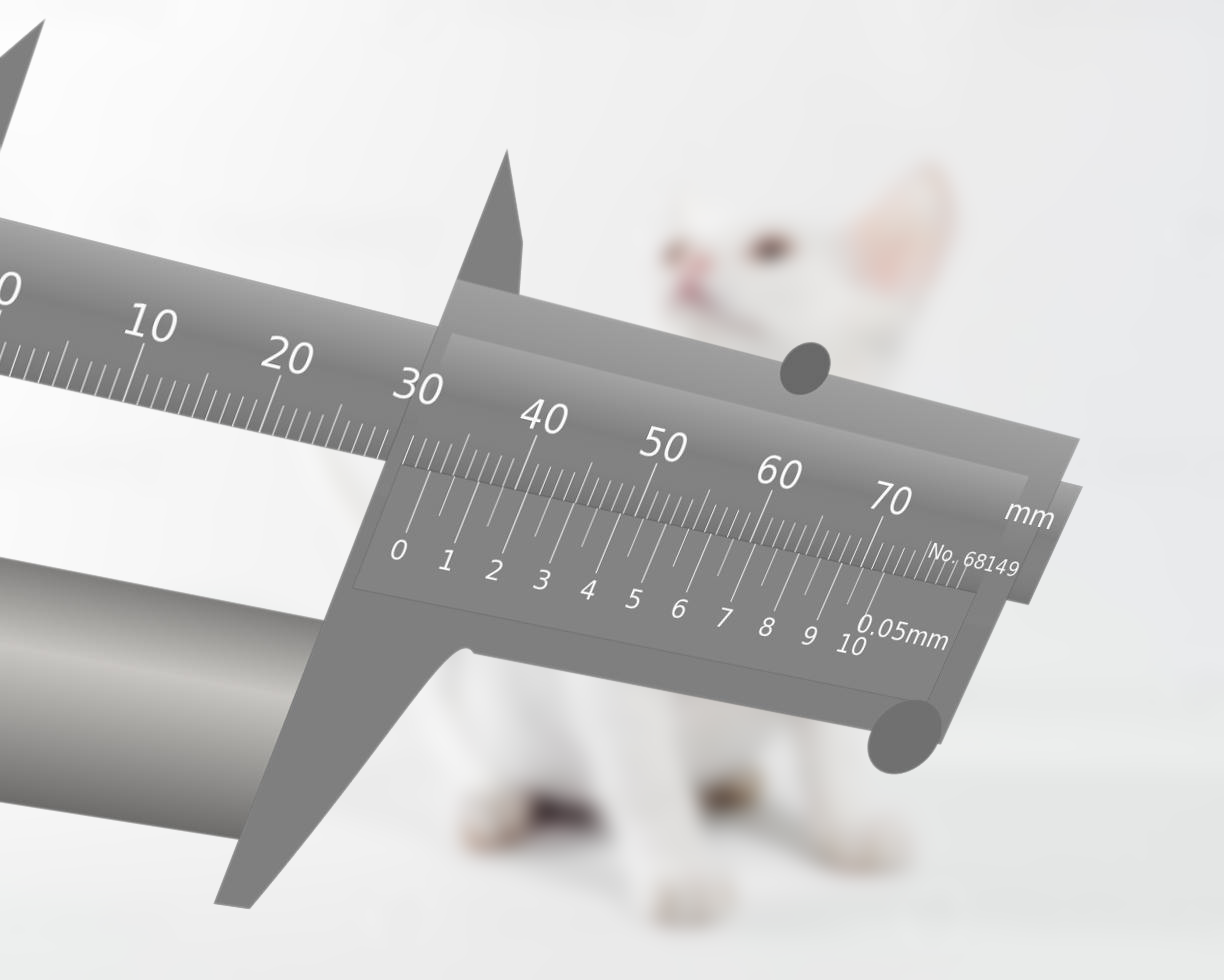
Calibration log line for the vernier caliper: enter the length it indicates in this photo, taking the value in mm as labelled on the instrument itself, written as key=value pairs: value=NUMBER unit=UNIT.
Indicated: value=33.2 unit=mm
